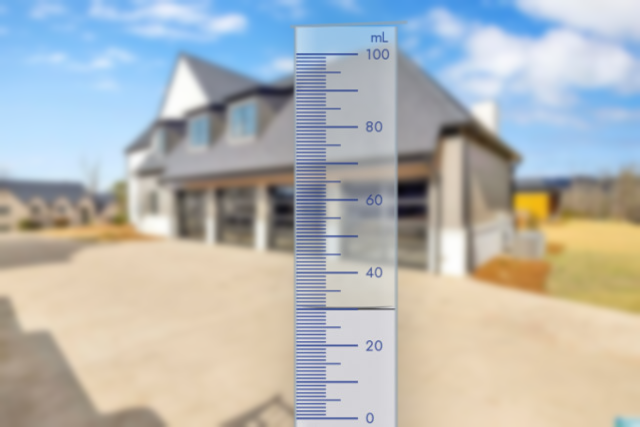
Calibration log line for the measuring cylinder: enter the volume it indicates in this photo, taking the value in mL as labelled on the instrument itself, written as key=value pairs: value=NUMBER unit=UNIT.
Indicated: value=30 unit=mL
